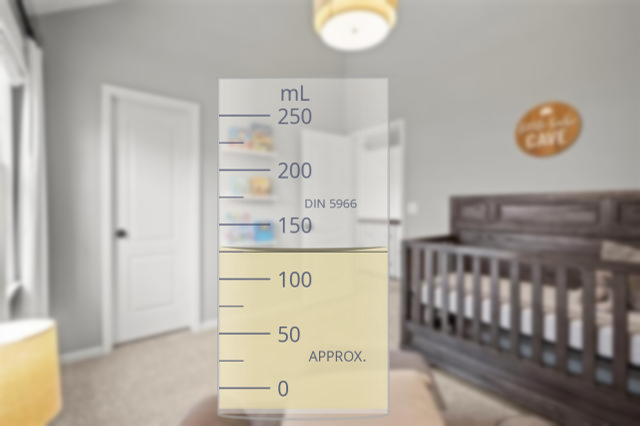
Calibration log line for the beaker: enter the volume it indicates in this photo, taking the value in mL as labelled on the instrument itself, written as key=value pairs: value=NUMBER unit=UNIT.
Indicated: value=125 unit=mL
